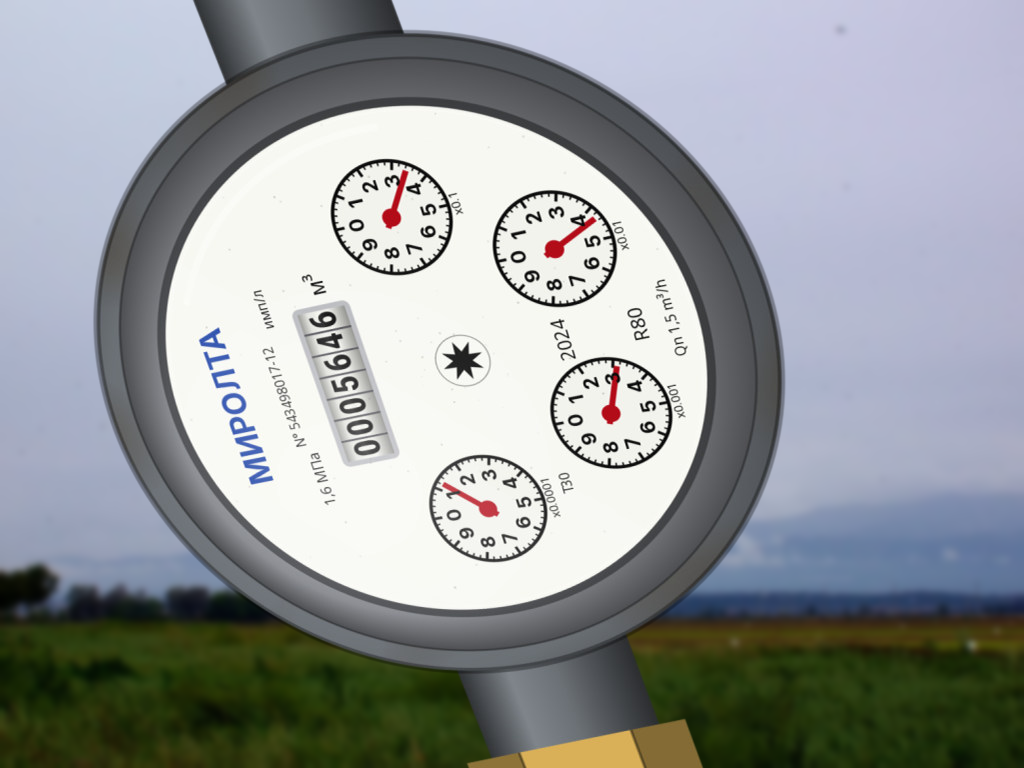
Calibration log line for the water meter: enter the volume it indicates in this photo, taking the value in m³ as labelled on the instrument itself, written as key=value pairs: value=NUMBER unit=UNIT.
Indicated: value=5646.3431 unit=m³
